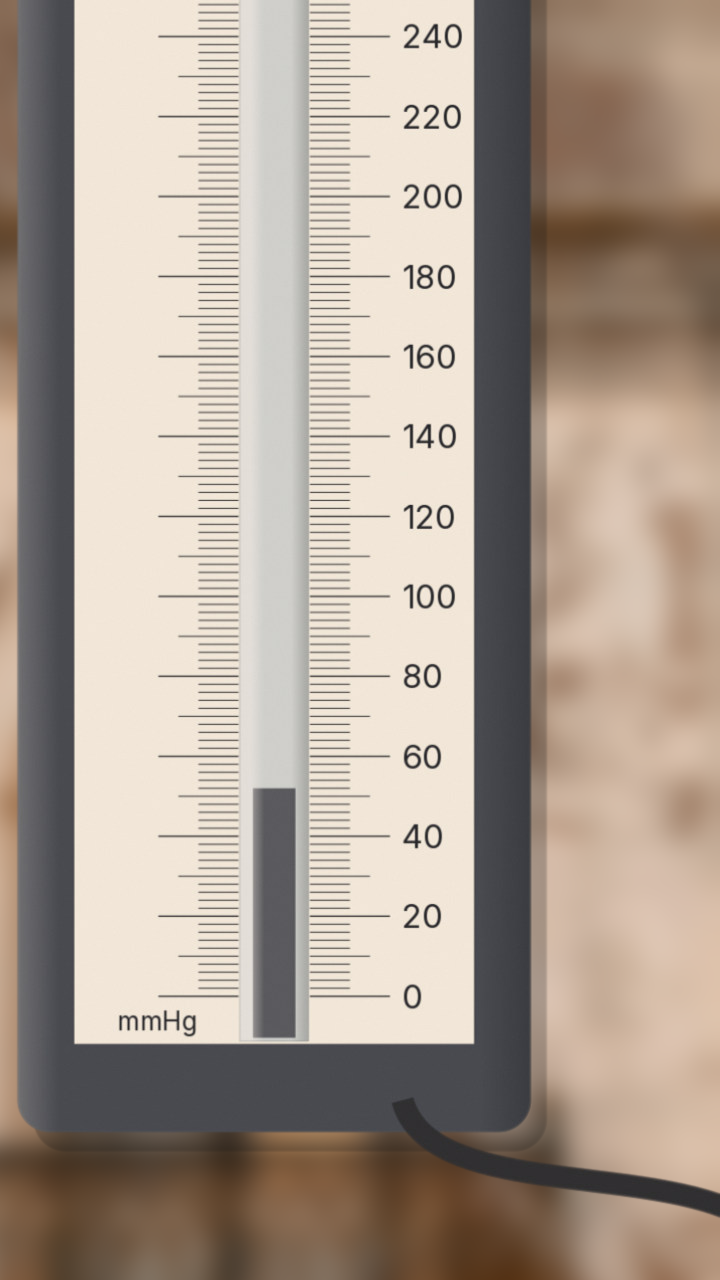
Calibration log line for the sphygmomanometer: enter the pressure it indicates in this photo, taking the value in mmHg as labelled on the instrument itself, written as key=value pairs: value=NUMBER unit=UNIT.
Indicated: value=52 unit=mmHg
